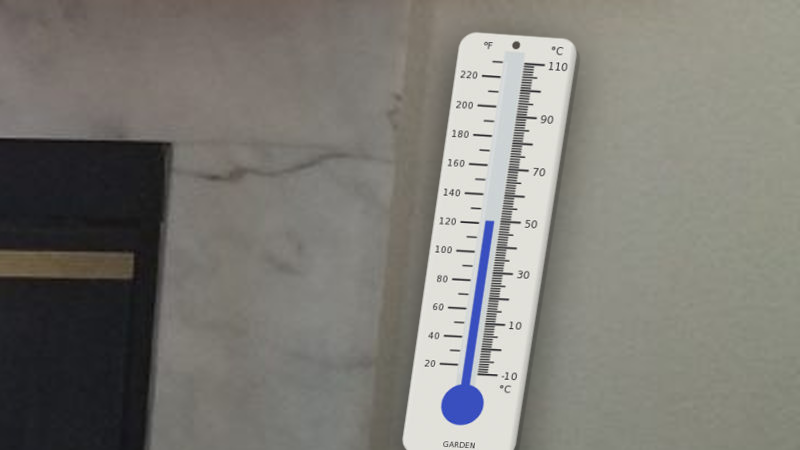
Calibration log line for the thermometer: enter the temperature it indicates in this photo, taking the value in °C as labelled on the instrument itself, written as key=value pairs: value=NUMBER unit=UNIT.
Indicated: value=50 unit=°C
